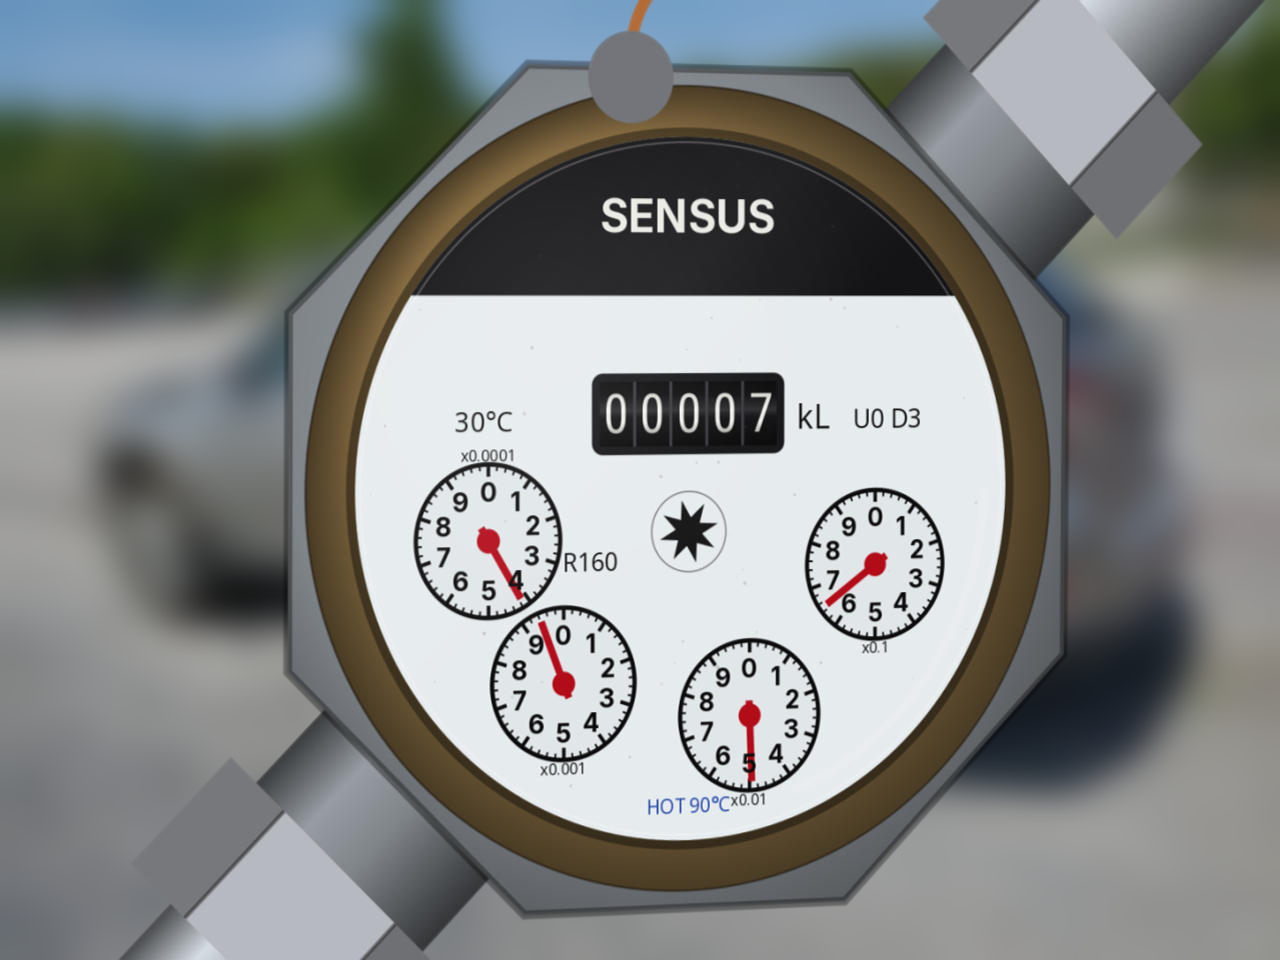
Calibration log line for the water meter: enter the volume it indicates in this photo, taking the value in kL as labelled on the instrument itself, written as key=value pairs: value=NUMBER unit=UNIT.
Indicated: value=7.6494 unit=kL
